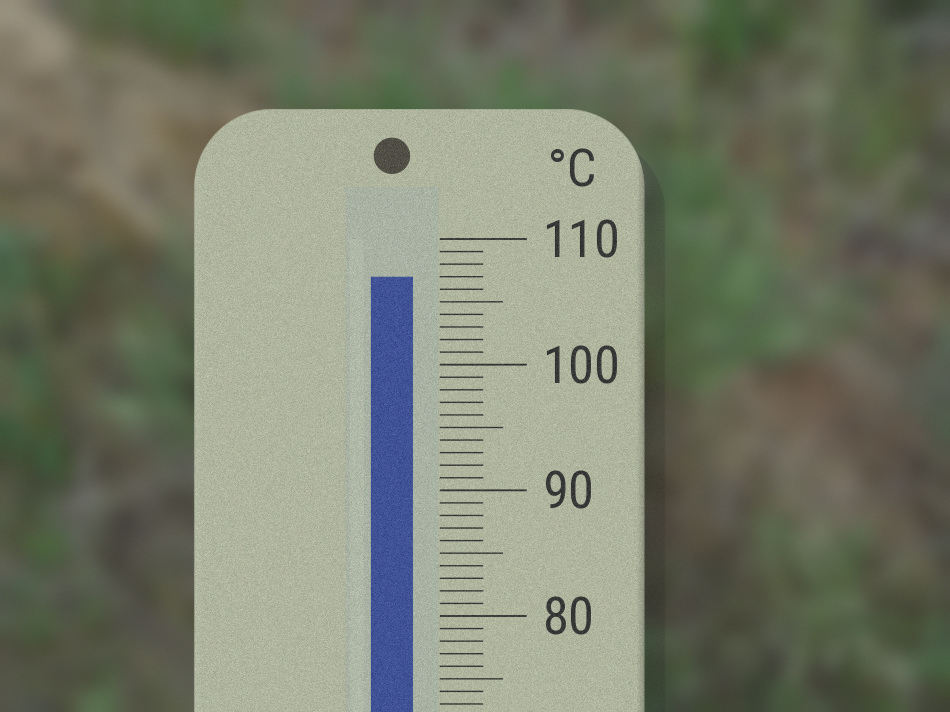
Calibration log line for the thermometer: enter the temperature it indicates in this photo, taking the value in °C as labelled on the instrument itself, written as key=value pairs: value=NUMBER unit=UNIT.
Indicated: value=107 unit=°C
